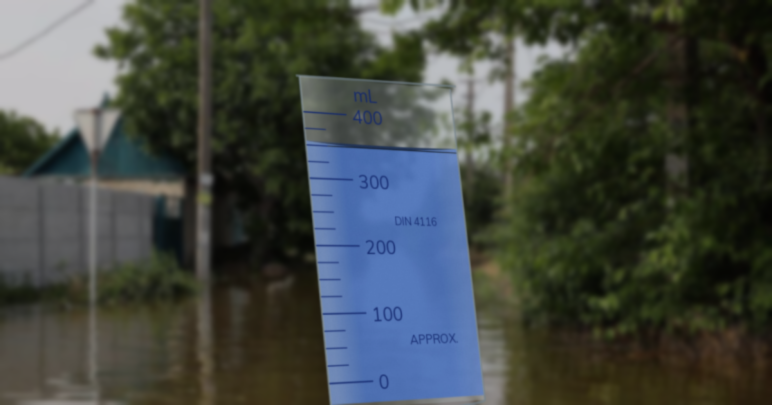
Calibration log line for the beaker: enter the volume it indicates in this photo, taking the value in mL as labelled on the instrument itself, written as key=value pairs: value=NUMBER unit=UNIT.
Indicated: value=350 unit=mL
